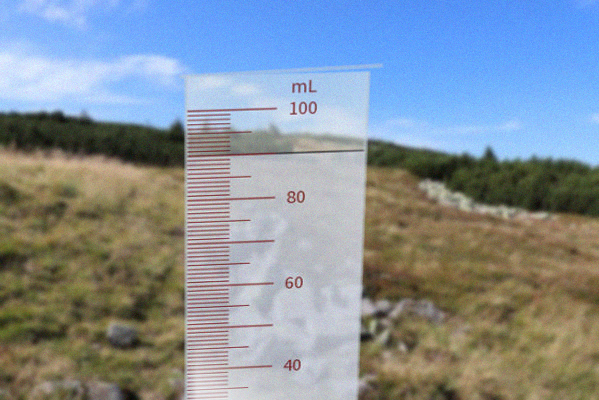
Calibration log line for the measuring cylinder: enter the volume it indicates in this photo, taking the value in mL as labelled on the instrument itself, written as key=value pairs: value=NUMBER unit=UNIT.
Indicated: value=90 unit=mL
